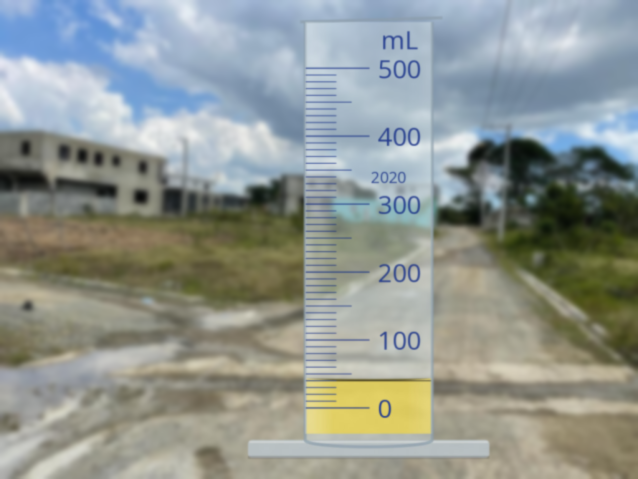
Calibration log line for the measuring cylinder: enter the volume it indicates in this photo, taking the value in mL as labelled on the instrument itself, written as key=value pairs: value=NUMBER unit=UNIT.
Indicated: value=40 unit=mL
